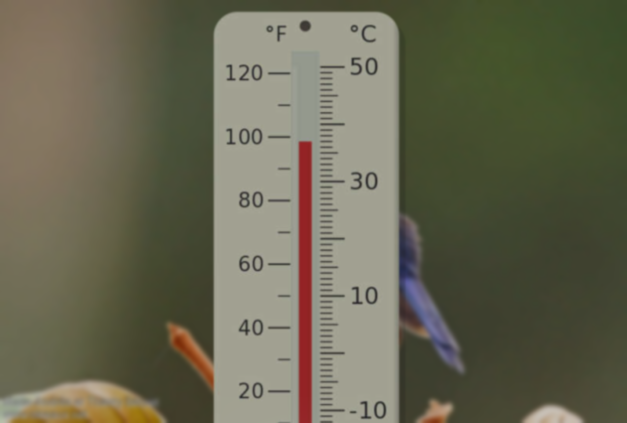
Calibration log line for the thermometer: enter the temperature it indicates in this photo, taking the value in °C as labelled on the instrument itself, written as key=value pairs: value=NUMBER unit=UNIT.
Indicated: value=37 unit=°C
